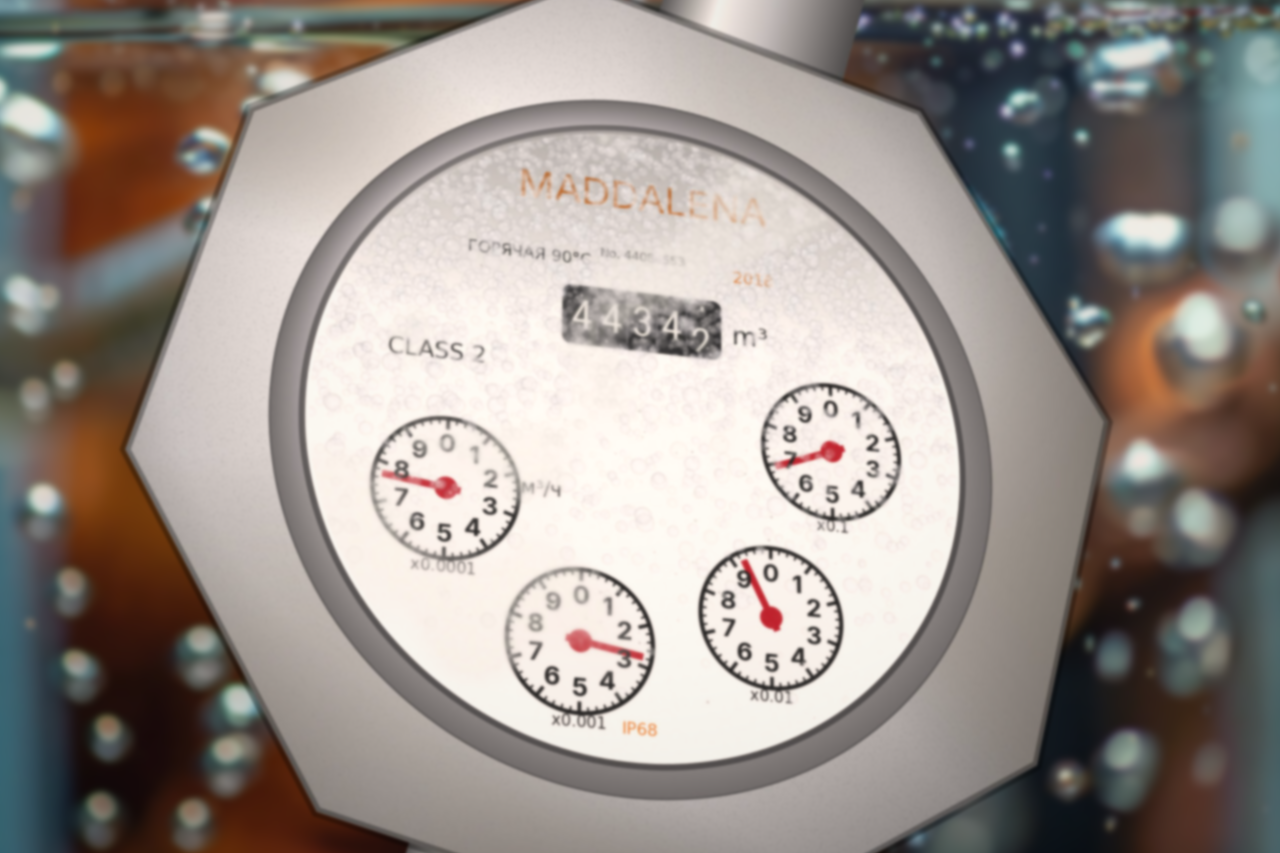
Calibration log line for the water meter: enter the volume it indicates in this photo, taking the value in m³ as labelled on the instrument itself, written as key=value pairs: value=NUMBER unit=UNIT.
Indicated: value=44341.6927 unit=m³
